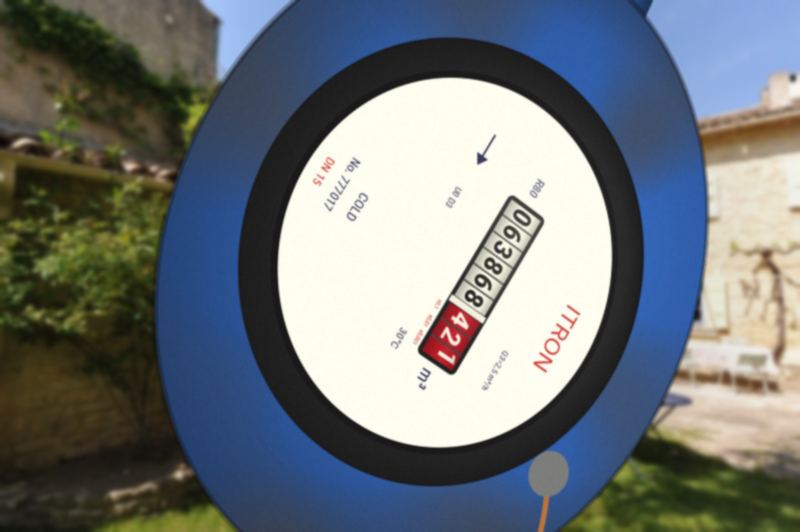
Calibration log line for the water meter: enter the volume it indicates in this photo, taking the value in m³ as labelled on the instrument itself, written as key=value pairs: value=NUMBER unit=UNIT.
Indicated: value=63868.421 unit=m³
